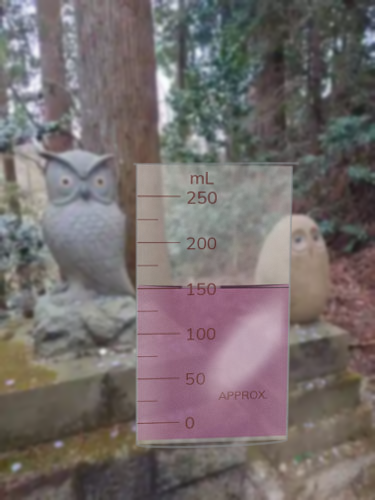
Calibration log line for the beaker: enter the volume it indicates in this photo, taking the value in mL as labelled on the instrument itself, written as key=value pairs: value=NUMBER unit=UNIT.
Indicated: value=150 unit=mL
